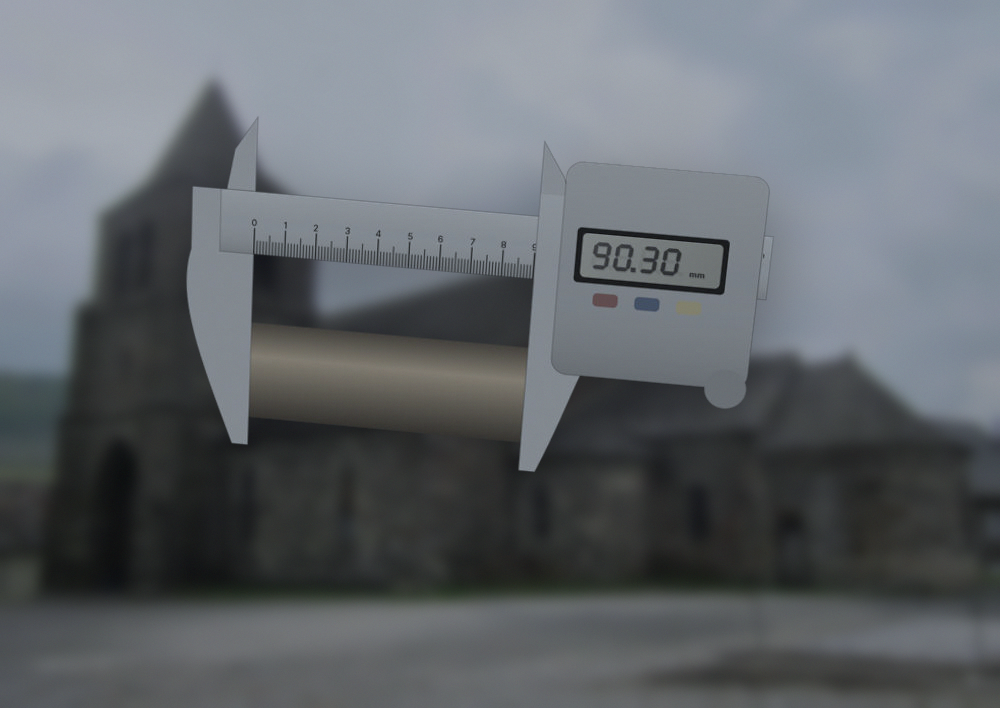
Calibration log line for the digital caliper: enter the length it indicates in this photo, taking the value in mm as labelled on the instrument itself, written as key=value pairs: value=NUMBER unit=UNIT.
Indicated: value=90.30 unit=mm
